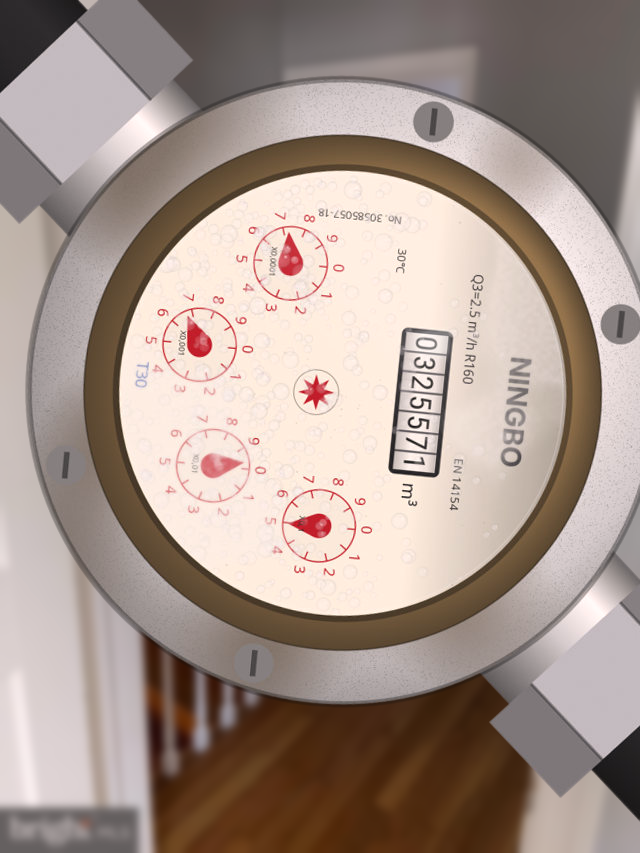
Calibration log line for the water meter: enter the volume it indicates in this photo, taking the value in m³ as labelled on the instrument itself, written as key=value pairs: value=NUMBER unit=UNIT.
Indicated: value=325571.4967 unit=m³
